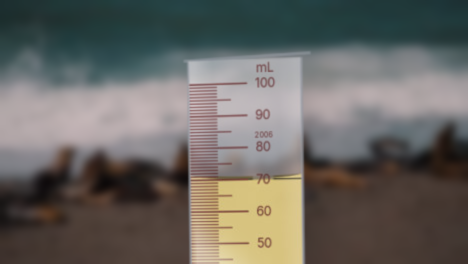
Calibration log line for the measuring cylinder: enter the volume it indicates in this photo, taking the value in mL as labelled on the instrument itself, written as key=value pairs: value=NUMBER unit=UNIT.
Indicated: value=70 unit=mL
